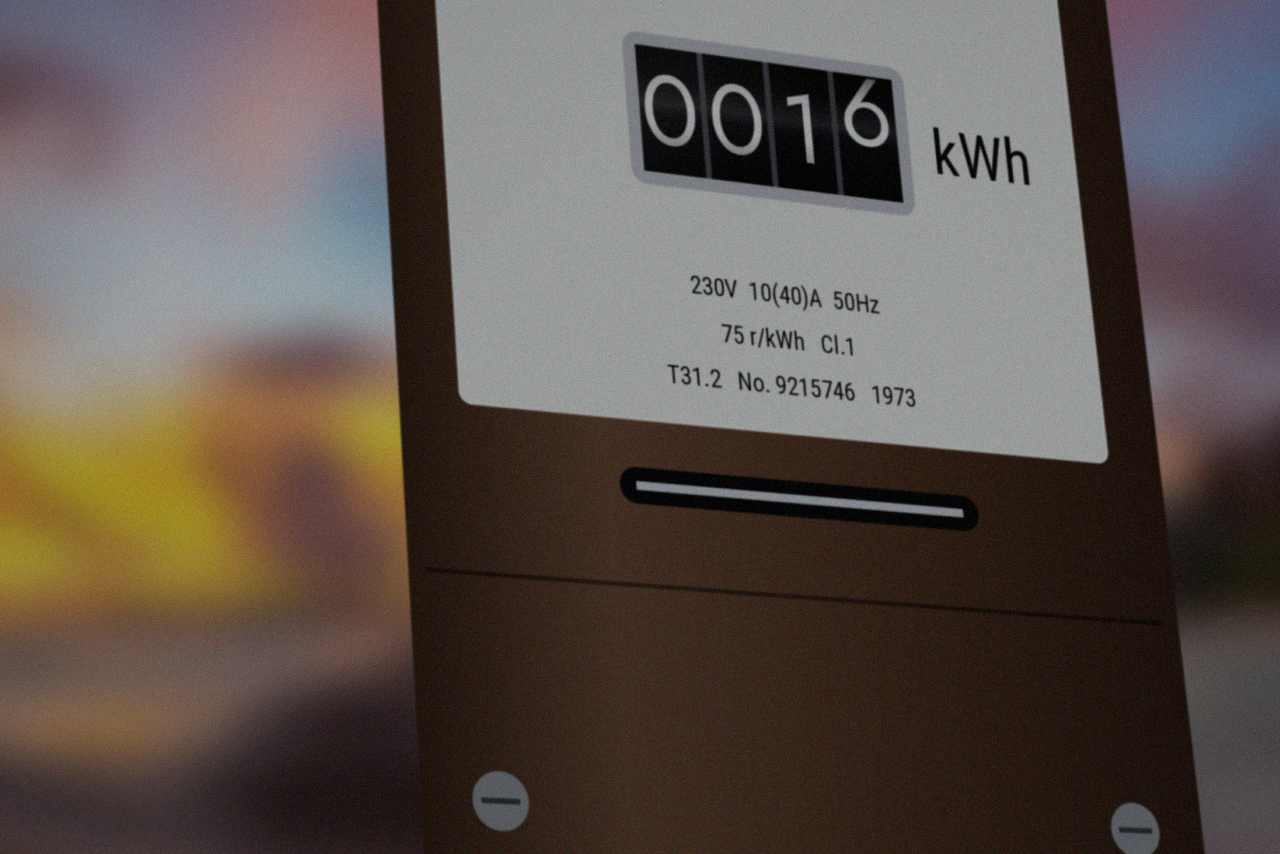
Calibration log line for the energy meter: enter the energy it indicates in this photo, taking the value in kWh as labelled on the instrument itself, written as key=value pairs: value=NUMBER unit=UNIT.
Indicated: value=16 unit=kWh
